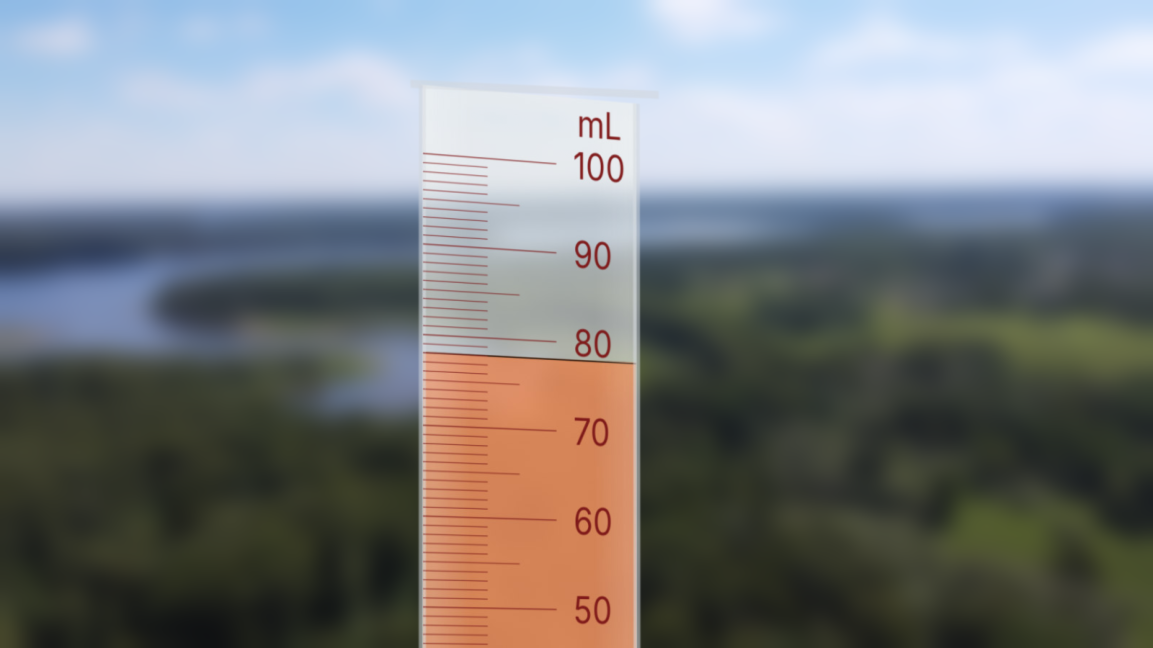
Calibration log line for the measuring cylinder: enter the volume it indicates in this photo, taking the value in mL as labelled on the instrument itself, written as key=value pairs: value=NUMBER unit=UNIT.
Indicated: value=78 unit=mL
